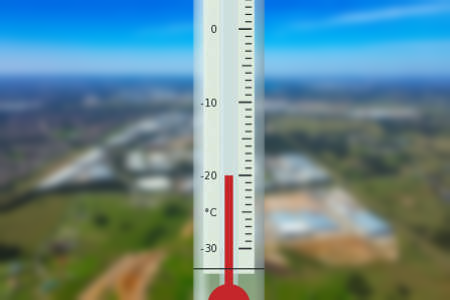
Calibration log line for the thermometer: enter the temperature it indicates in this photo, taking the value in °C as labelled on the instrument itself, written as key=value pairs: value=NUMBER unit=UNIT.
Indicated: value=-20 unit=°C
